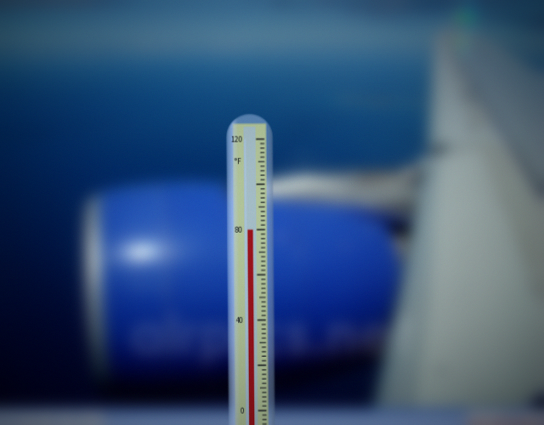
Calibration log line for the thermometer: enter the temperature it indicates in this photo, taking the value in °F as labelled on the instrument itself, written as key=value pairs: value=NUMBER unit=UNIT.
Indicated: value=80 unit=°F
